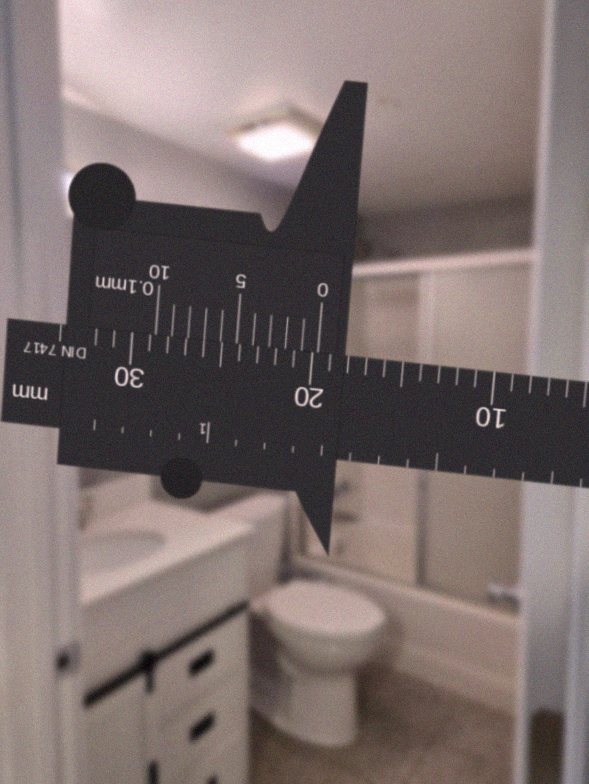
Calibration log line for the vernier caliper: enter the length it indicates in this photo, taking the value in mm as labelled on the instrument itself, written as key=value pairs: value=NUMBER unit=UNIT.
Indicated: value=19.7 unit=mm
